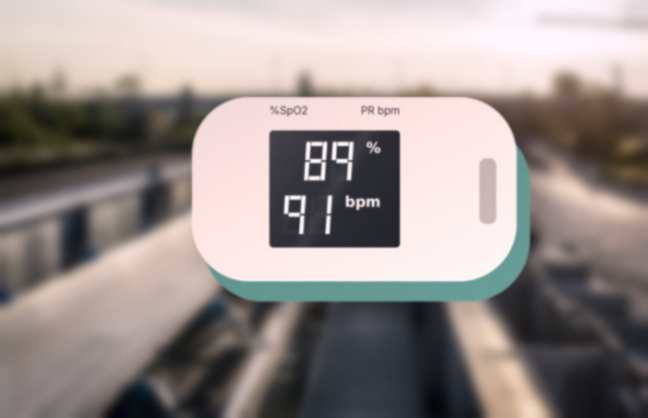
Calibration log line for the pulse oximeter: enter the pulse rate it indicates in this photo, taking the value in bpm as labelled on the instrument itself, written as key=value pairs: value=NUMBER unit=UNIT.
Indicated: value=91 unit=bpm
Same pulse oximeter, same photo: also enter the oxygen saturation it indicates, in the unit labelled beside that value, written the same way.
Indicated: value=89 unit=%
